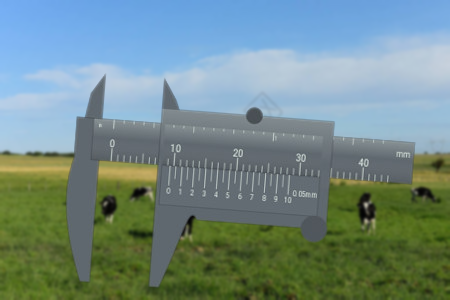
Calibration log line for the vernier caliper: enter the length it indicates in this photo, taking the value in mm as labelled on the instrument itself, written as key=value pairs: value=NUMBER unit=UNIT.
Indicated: value=9.4 unit=mm
